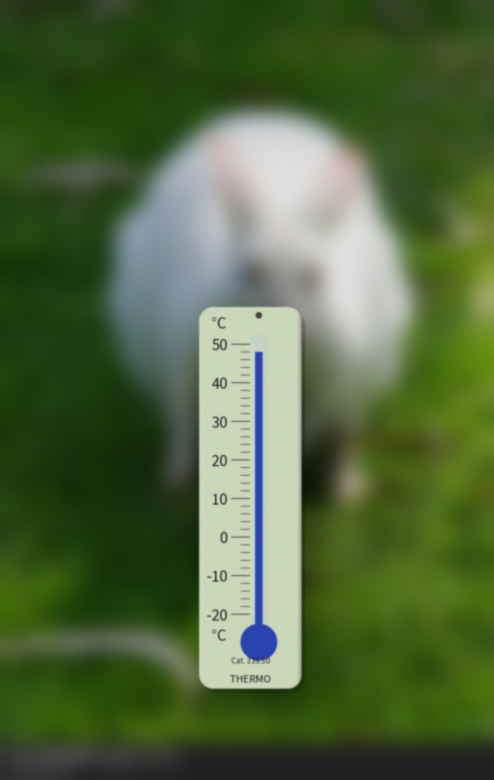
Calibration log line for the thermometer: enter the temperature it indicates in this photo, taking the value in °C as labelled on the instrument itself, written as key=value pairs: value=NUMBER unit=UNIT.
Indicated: value=48 unit=°C
